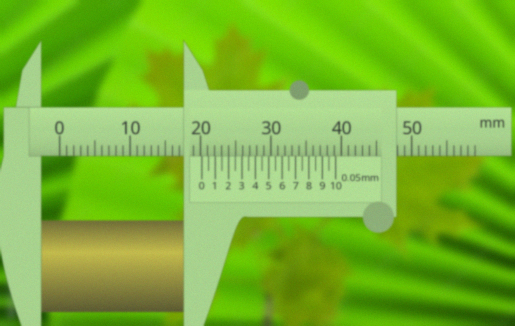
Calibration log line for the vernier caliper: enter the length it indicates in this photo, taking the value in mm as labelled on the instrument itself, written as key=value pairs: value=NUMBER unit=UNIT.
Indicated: value=20.2 unit=mm
